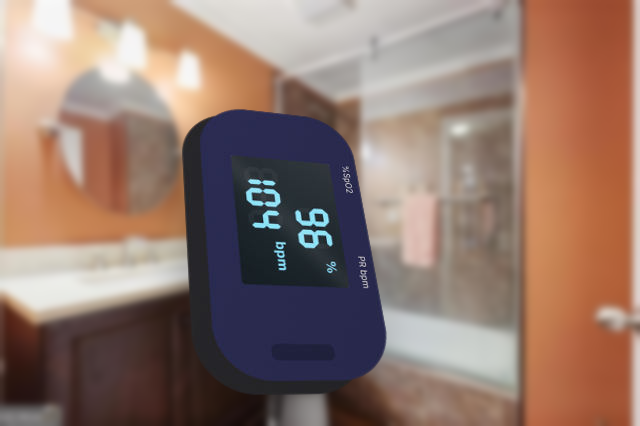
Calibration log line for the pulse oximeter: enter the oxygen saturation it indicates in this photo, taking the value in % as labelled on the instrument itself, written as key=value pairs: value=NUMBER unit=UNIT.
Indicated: value=96 unit=%
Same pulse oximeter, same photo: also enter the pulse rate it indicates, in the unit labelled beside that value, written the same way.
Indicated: value=104 unit=bpm
